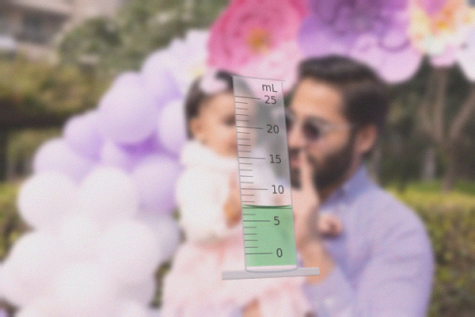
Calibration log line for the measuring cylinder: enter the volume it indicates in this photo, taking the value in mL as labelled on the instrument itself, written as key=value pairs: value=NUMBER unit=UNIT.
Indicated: value=7 unit=mL
